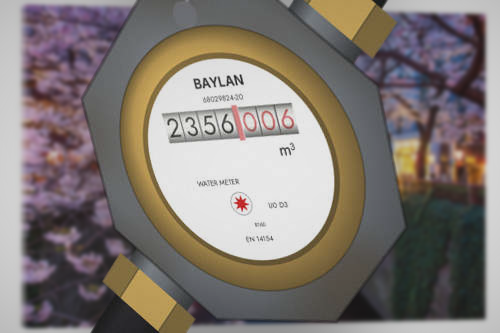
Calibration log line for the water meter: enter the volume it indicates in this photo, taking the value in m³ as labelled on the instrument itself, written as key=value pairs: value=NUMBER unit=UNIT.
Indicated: value=2356.006 unit=m³
